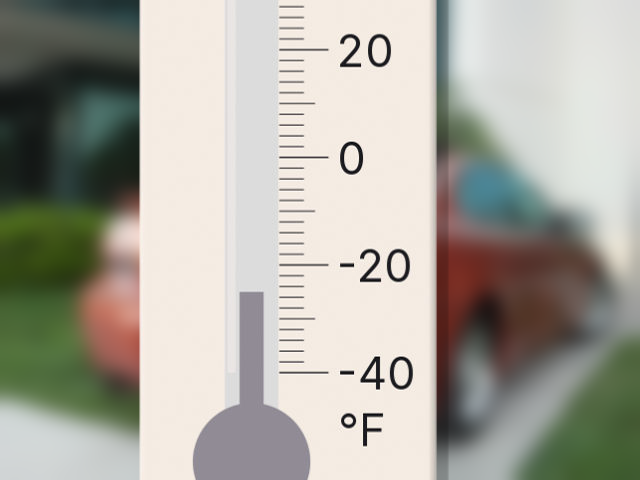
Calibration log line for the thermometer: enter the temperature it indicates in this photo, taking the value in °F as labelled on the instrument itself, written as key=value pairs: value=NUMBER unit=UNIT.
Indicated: value=-25 unit=°F
